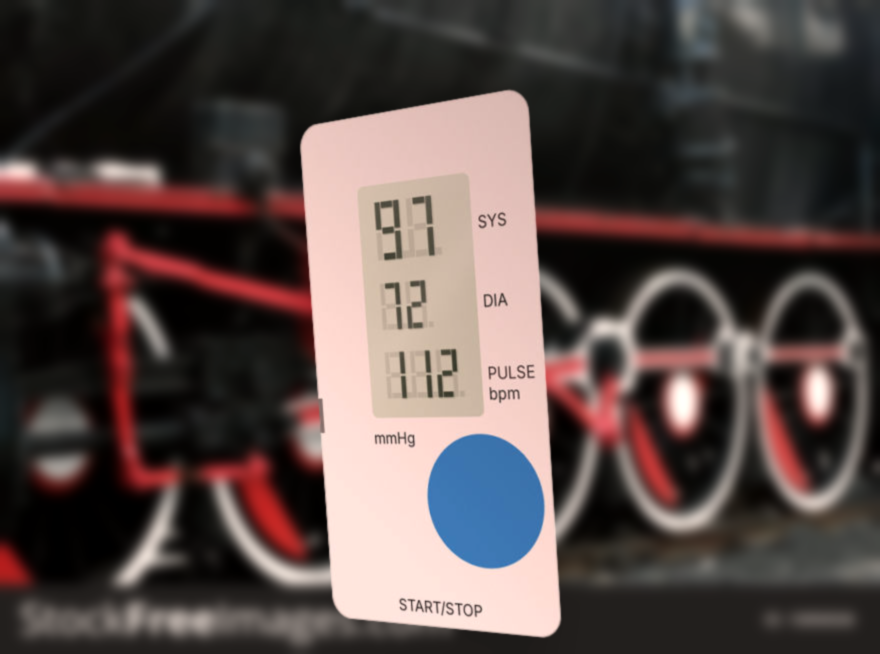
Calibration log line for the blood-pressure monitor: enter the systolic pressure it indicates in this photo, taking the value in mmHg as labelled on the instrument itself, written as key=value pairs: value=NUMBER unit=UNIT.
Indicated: value=97 unit=mmHg
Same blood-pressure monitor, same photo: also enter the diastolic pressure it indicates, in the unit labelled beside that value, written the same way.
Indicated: value=72 unit=mmHg
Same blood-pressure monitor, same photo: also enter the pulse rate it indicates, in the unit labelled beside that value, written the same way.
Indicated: value=112 unit=bpm
